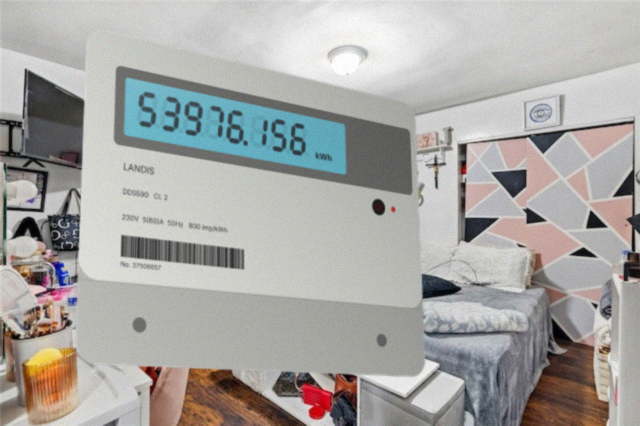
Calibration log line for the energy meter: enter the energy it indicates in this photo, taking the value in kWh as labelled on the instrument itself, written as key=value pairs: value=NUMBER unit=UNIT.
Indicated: value=53976.156 unit=kWh
